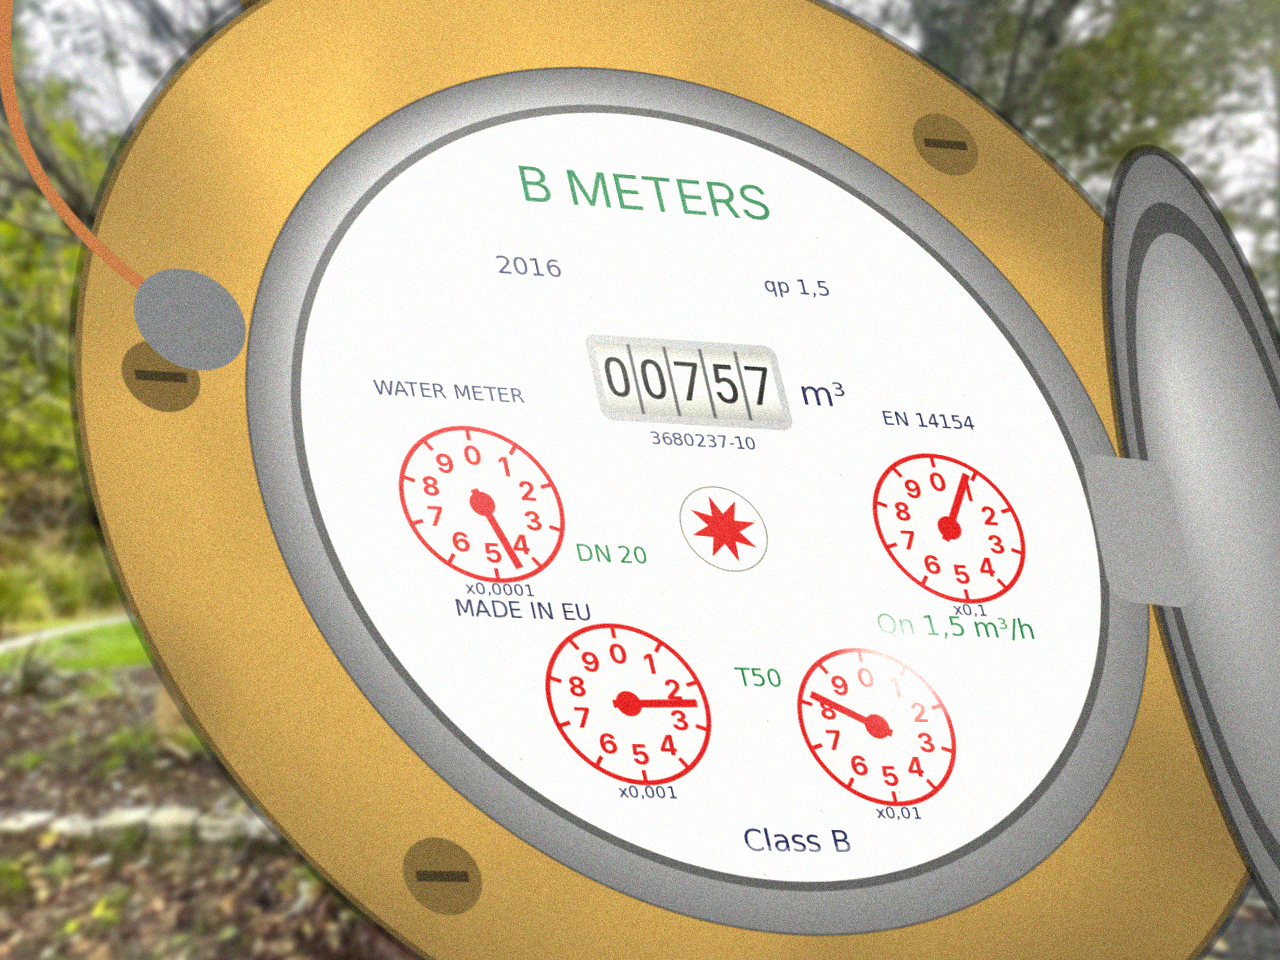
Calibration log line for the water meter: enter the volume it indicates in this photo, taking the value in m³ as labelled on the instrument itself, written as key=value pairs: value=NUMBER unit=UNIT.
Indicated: value=757.0824 unit=m³
